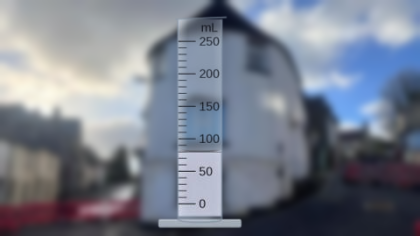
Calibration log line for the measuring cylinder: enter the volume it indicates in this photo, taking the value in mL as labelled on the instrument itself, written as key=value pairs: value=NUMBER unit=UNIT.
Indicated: value=80 unit=mL
